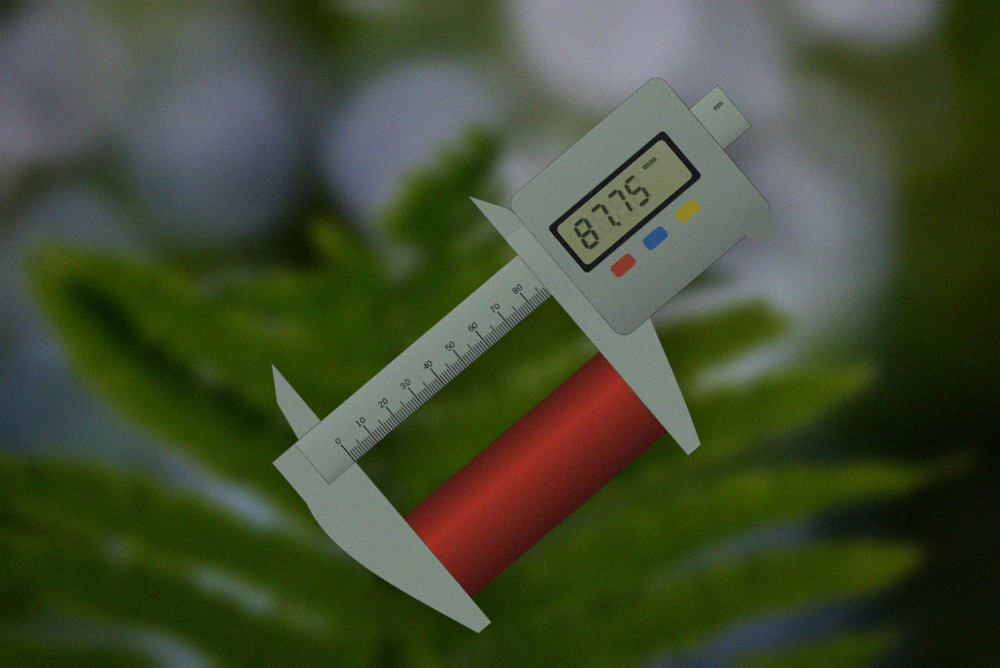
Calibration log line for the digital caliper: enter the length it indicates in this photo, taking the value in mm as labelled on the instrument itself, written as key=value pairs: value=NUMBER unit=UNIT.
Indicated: value=87.75 unit=mm
